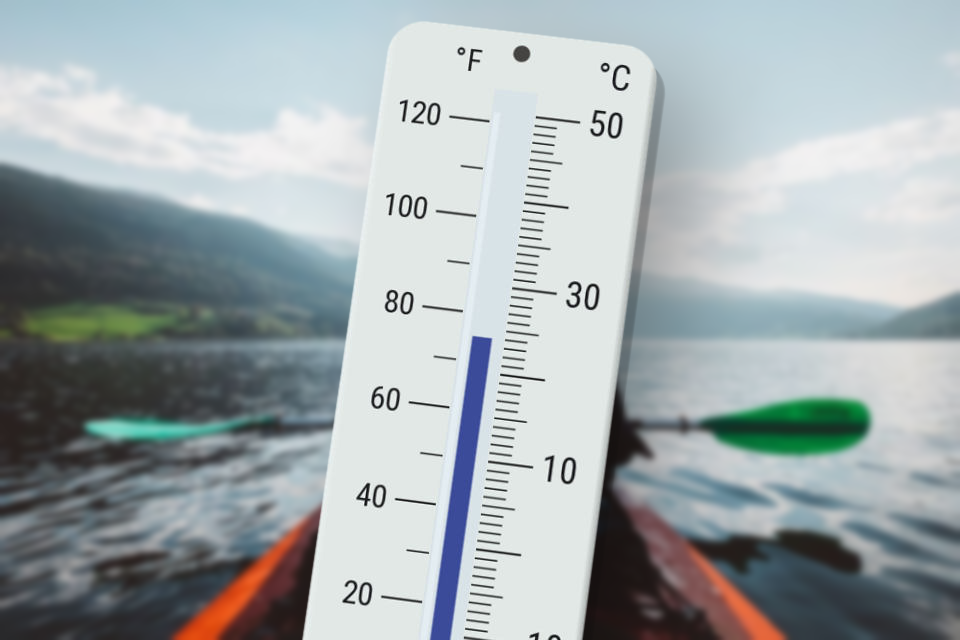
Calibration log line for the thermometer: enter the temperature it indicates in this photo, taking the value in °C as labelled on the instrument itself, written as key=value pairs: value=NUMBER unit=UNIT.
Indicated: value=24 unit=°C
